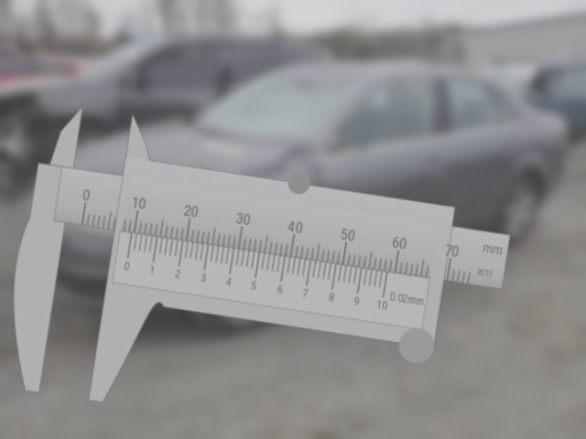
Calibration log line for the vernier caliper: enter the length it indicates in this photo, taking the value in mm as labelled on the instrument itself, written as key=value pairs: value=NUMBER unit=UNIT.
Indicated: value=9.5 unit=mm
